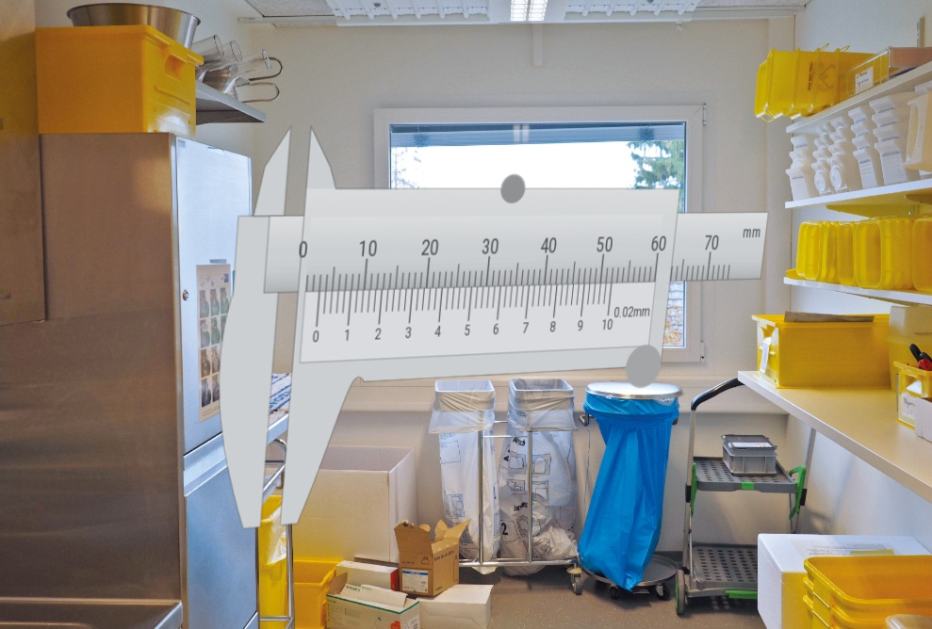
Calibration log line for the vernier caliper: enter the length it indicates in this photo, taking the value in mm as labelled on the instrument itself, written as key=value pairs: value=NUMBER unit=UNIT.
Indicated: value=3.0 unit=mm
